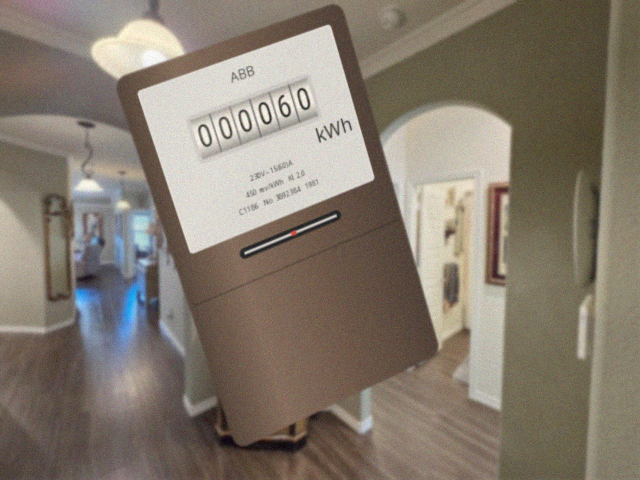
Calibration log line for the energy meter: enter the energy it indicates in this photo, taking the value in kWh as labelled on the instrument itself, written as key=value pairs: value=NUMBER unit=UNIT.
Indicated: value=60 unit=kWh
